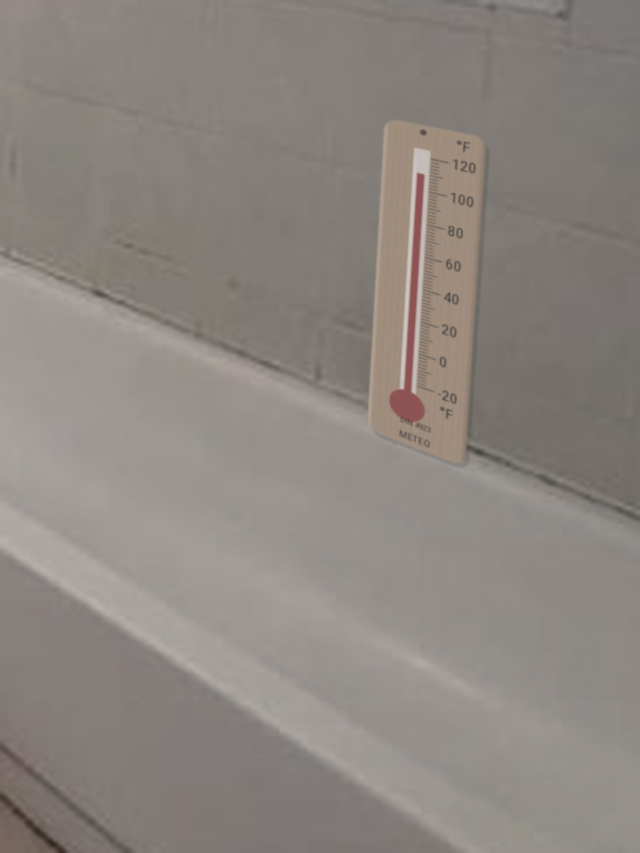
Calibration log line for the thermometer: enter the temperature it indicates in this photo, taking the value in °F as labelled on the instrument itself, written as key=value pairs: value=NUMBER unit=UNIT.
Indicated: value=110 unit=°F
